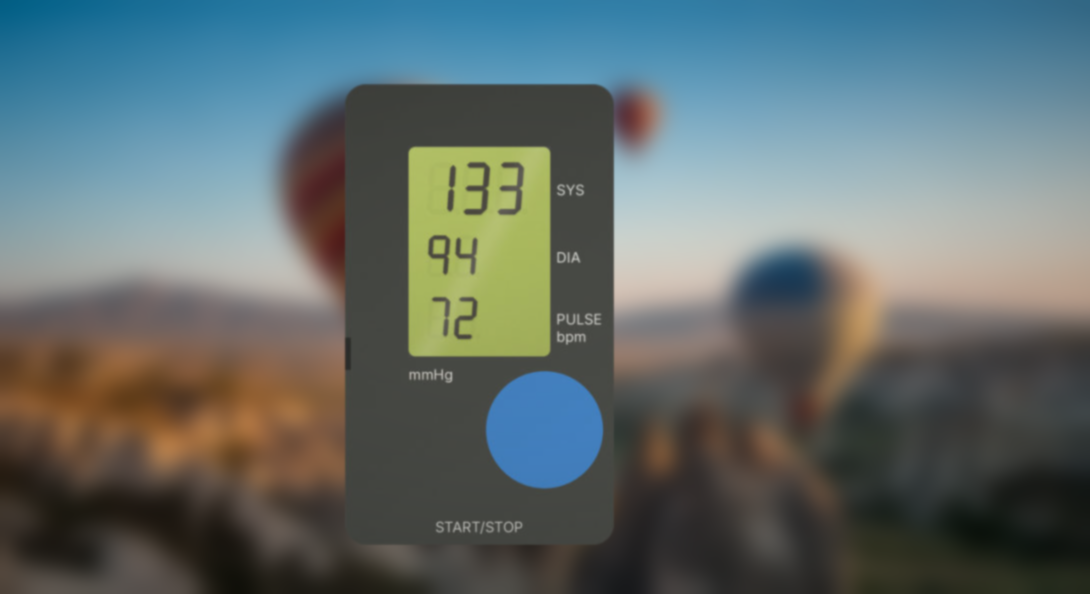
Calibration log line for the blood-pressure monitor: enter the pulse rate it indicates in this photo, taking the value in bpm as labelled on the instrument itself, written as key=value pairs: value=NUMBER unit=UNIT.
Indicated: value=72 unit=bpm
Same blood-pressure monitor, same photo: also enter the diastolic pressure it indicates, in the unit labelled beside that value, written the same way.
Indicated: value=94 unit=mmHg
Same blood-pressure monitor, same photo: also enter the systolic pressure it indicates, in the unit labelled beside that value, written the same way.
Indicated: value=133 unit=mmHg
